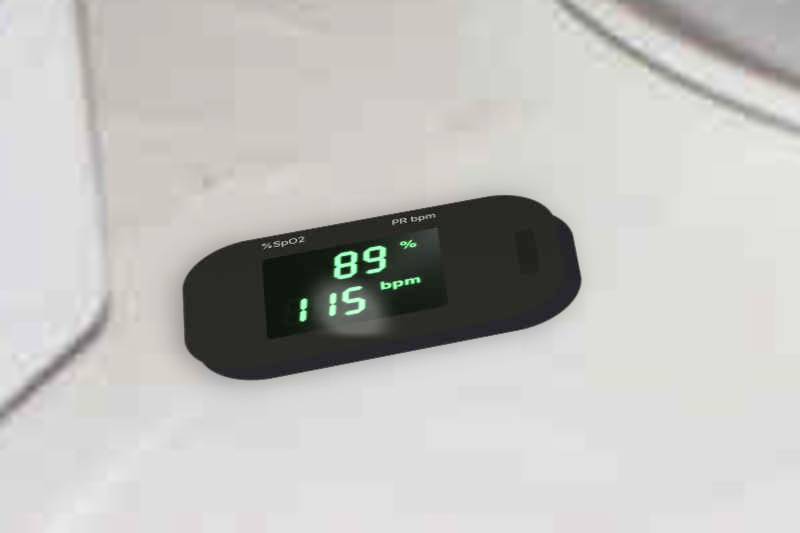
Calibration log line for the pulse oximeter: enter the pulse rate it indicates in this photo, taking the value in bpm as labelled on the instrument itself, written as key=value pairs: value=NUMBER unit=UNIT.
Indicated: value=115 unit=bpm
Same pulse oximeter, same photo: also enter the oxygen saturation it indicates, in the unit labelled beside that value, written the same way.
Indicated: value=89 unit=%
